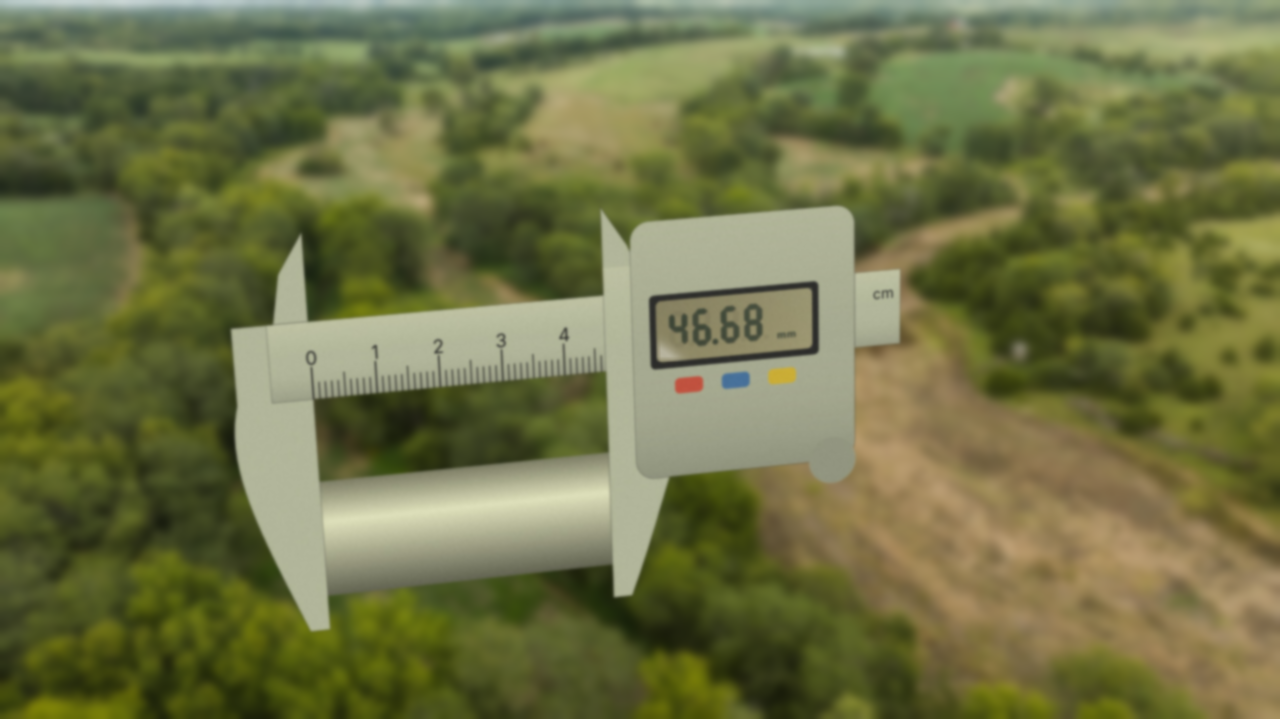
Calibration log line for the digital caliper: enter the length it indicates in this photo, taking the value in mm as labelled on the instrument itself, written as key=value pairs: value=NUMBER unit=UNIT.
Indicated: value=46.68 unit=mm
